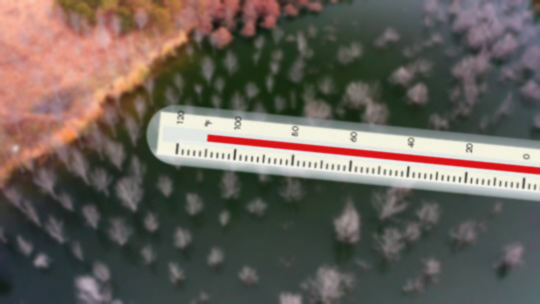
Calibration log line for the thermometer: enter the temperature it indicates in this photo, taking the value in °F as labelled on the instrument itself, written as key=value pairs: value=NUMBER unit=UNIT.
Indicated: value=110 unit=°F
